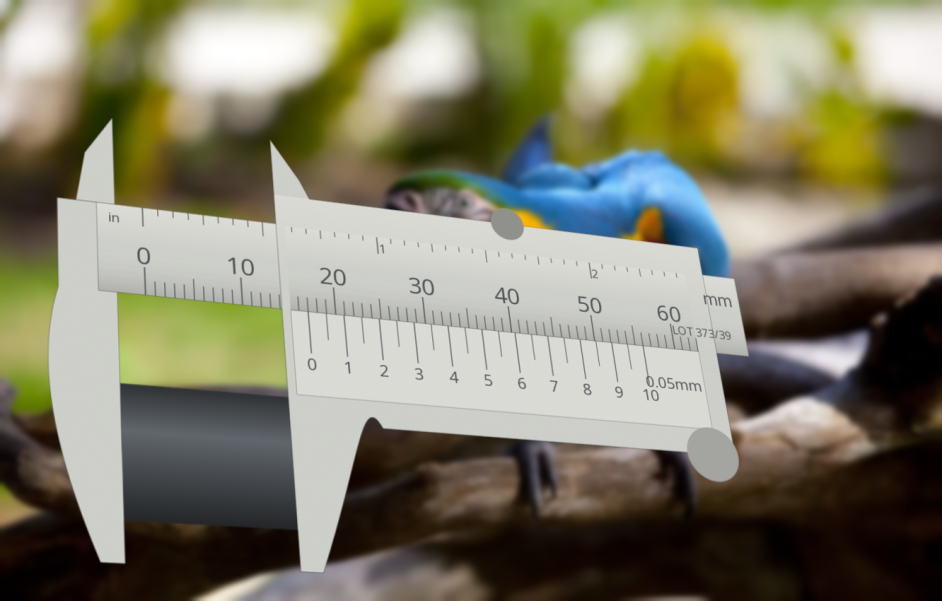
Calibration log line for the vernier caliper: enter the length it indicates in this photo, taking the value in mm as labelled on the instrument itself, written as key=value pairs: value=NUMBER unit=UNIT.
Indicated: value=17.0 unit=mm
